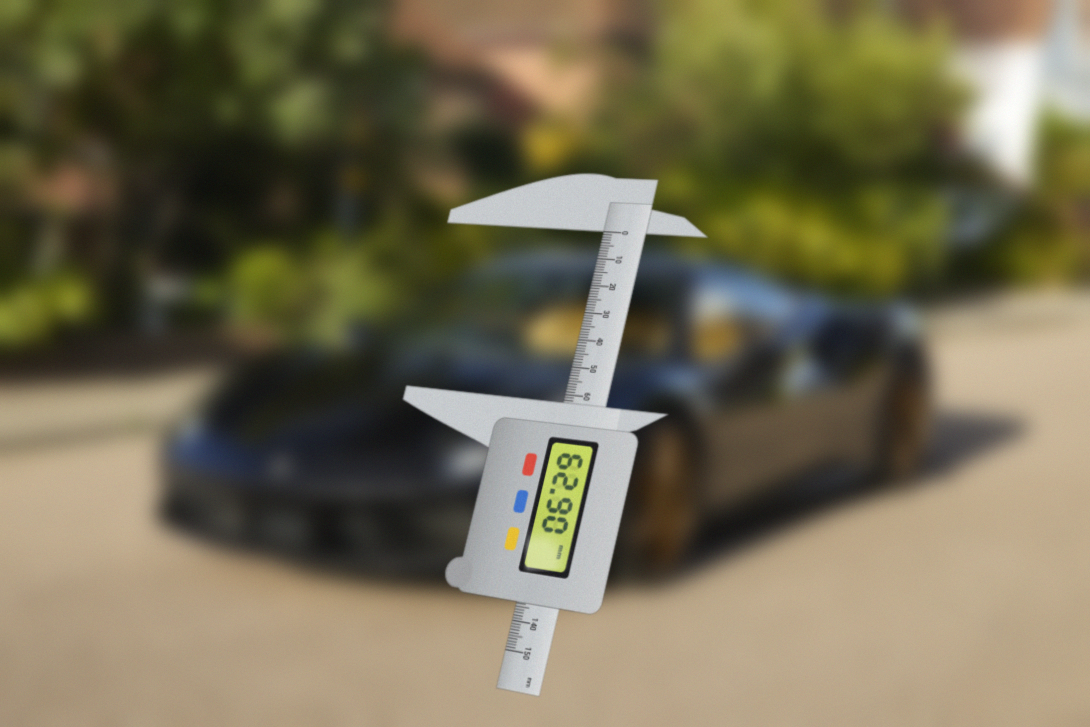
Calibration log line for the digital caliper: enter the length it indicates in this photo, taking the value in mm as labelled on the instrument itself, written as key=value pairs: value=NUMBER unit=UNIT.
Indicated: value=62.90 unit=mm
